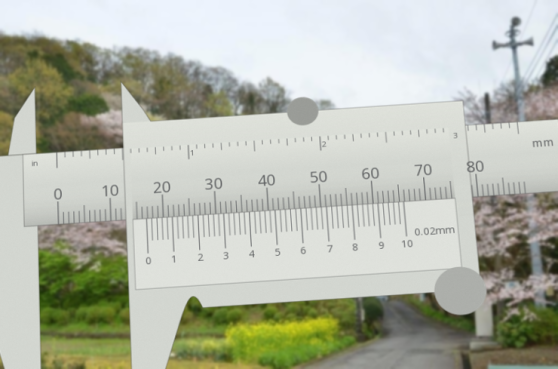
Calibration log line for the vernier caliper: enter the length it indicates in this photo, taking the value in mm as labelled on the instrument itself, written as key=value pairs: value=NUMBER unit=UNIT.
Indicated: value=16.8 unit=mm
